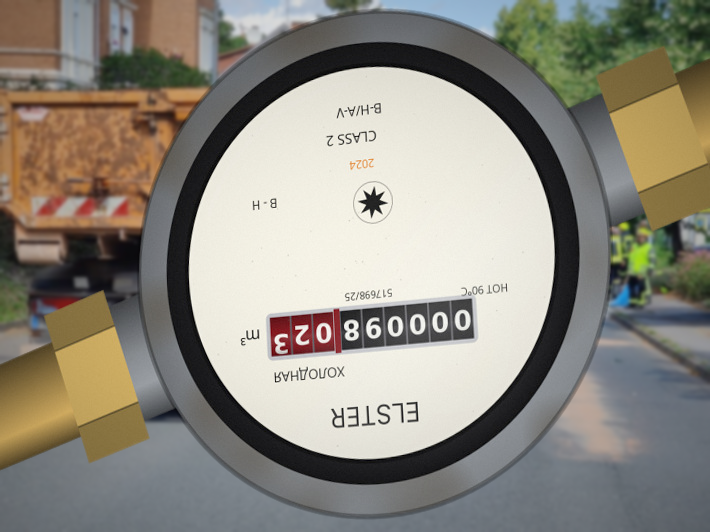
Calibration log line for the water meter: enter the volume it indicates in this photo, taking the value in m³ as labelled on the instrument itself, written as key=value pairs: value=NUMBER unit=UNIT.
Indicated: value=98.023 unit=m³
